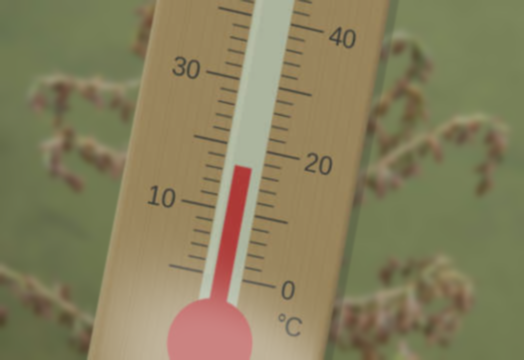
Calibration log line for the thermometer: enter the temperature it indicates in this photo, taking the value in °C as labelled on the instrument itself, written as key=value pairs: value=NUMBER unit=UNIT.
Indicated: value=17 unit=°C
